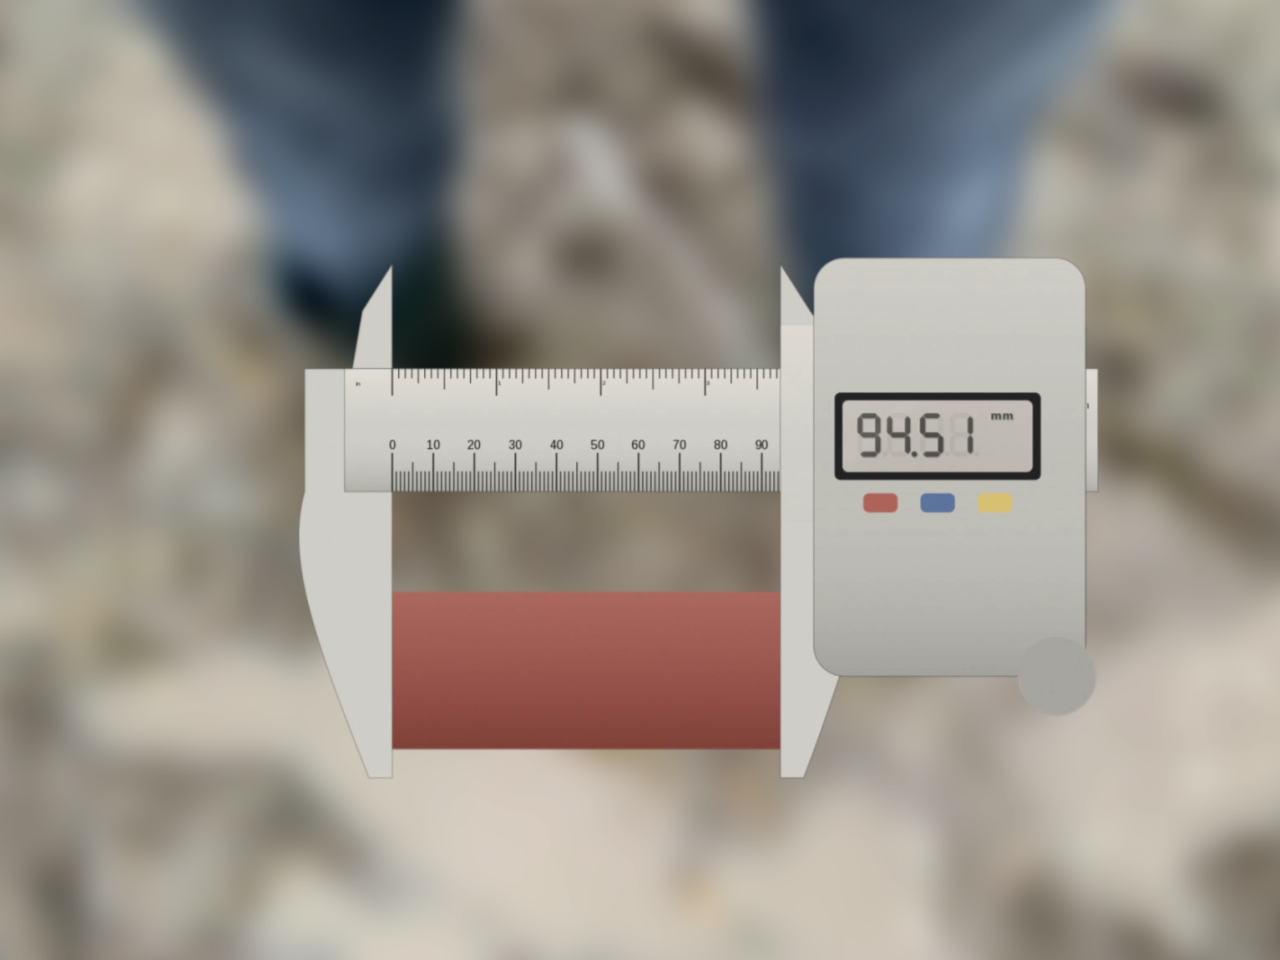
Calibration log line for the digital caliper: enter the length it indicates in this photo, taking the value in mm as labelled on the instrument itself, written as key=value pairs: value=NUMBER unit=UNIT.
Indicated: value=94.51 unit=mm
